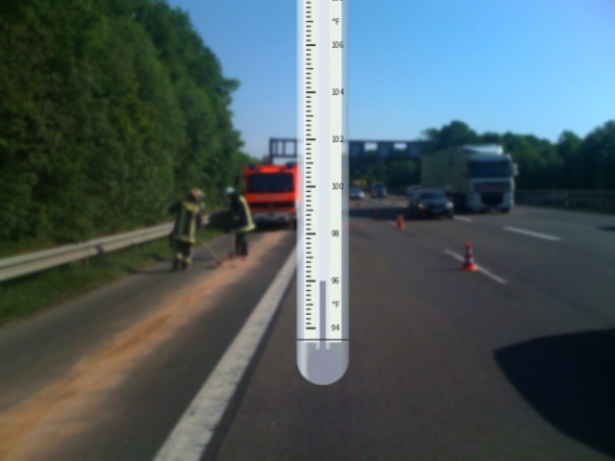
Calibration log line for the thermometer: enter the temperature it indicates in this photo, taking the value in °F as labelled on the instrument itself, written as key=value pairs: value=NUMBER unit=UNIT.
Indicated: value=96 unit=°F
